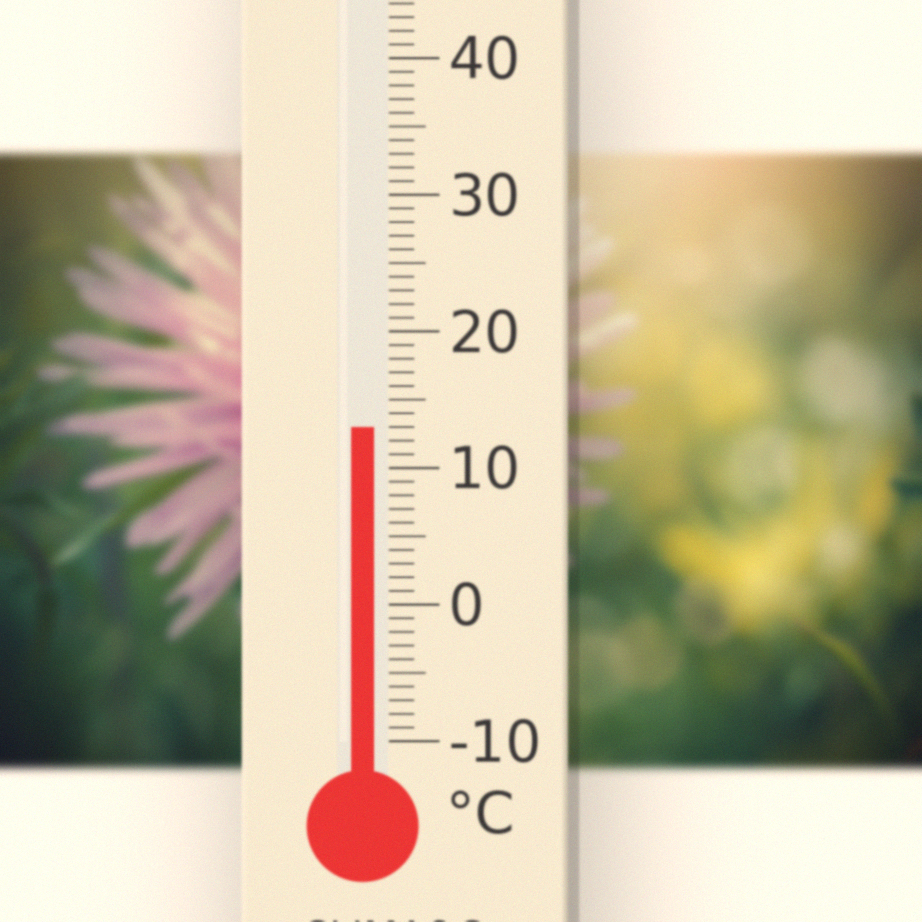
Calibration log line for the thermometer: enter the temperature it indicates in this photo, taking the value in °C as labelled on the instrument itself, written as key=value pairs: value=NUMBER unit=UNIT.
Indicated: value=13 unit=°C
